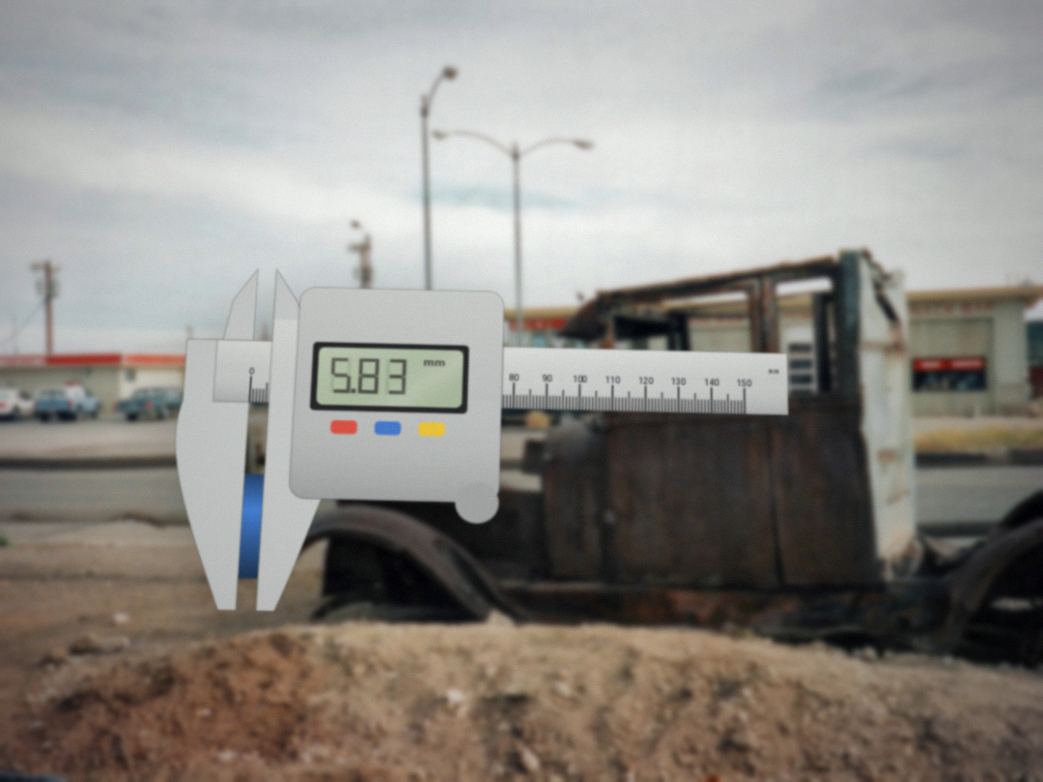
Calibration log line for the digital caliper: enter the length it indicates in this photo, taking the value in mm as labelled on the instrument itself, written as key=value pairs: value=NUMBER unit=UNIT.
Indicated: value=5.83 unit=mm
